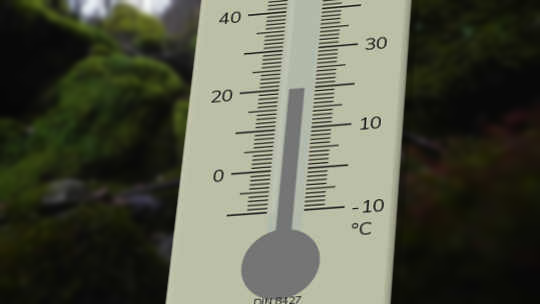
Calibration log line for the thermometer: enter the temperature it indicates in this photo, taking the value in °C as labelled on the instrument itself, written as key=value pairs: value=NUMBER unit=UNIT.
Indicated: value=20 unit=°C
